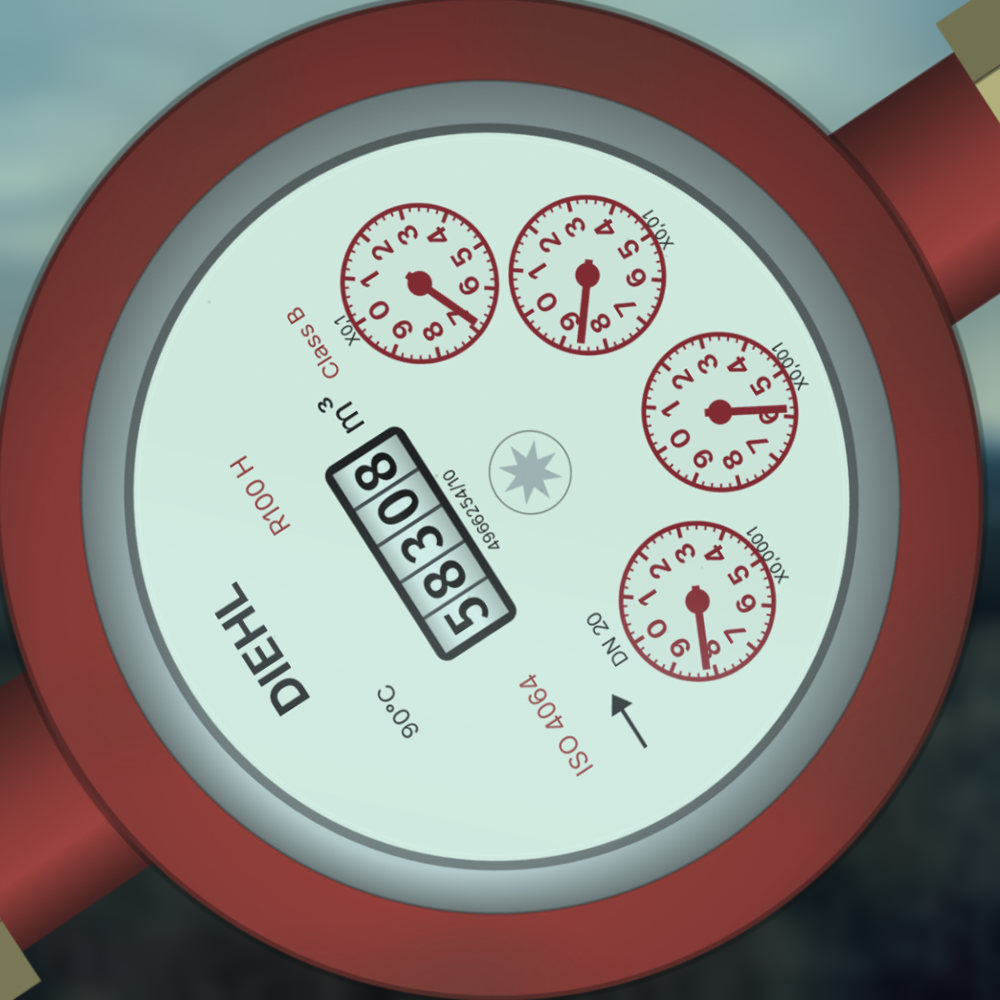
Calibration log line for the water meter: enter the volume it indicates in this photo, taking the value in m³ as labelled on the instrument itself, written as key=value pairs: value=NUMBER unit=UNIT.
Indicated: value=58308.6858 unit=m³
